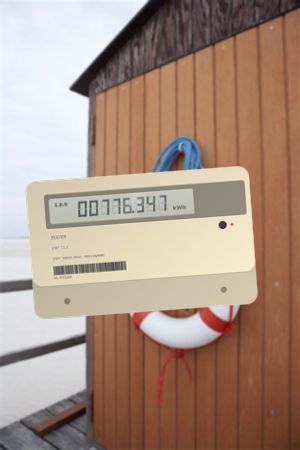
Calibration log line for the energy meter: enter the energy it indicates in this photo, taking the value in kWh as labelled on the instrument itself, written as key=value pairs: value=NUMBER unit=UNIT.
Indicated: value=776.347 unit=kWh
